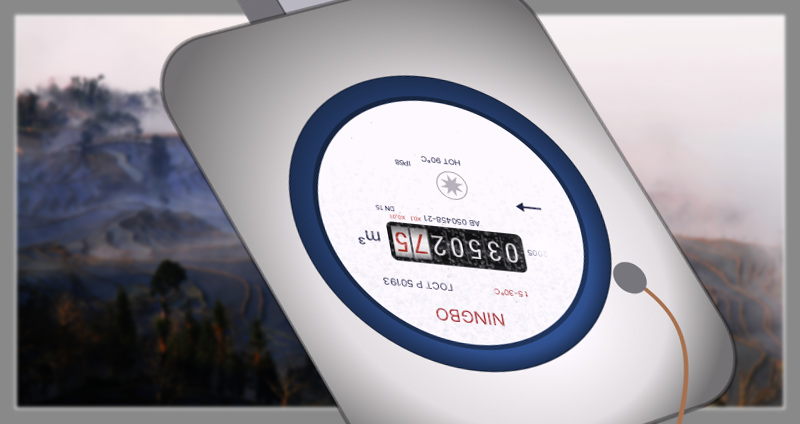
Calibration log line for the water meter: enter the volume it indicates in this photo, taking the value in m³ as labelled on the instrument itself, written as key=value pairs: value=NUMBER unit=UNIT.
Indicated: value=3502.75 unit=m³
